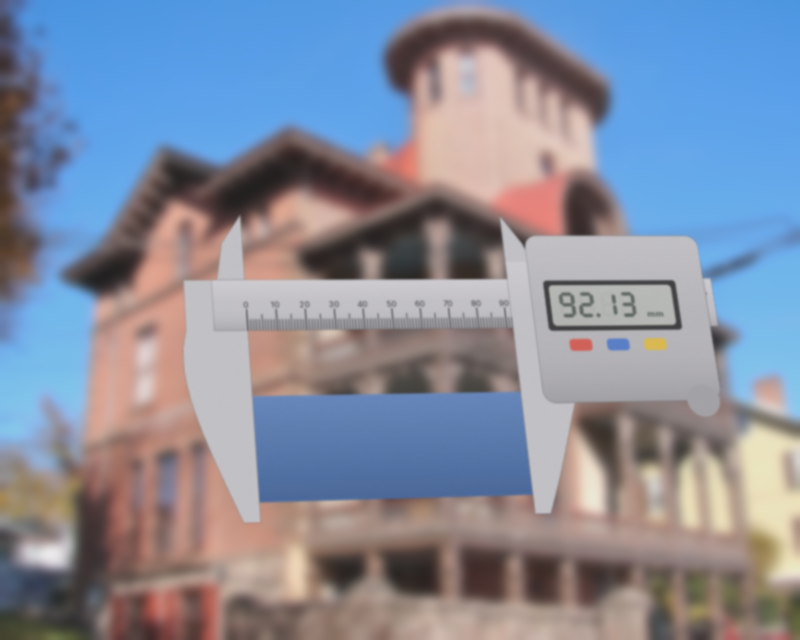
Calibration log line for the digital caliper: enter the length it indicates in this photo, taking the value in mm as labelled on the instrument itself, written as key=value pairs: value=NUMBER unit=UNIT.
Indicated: value=92.13 unit=mm
